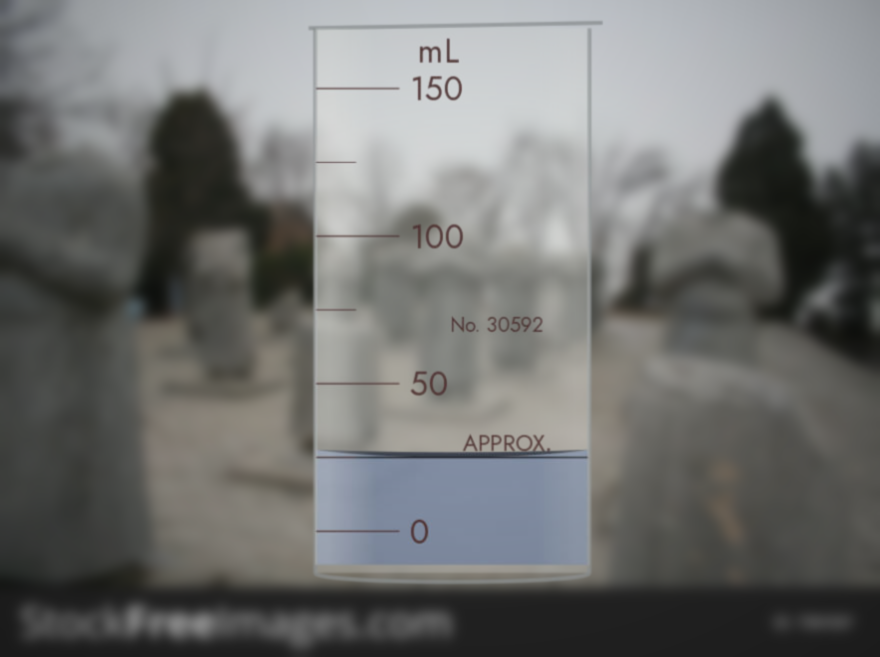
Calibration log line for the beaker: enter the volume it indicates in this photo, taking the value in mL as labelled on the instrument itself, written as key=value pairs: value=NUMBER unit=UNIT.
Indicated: value=25 unit=mL
